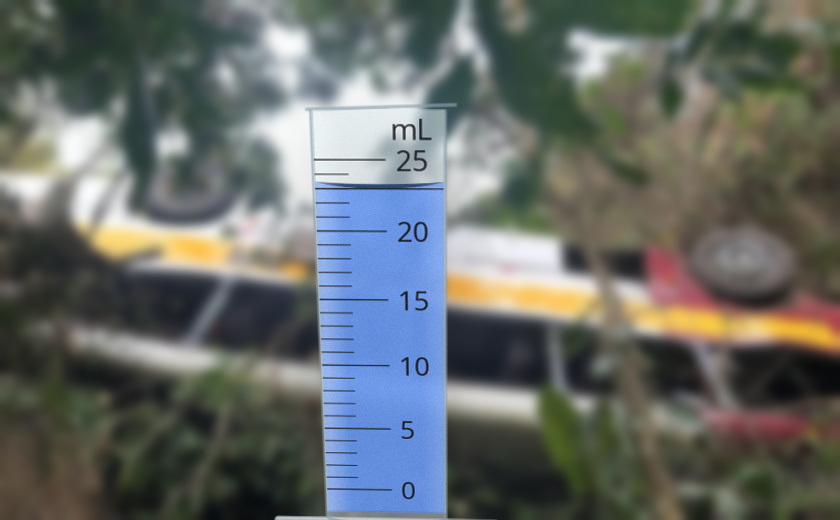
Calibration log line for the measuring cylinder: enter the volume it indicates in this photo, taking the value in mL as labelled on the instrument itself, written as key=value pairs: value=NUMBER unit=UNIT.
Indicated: value=23 unit=mL
